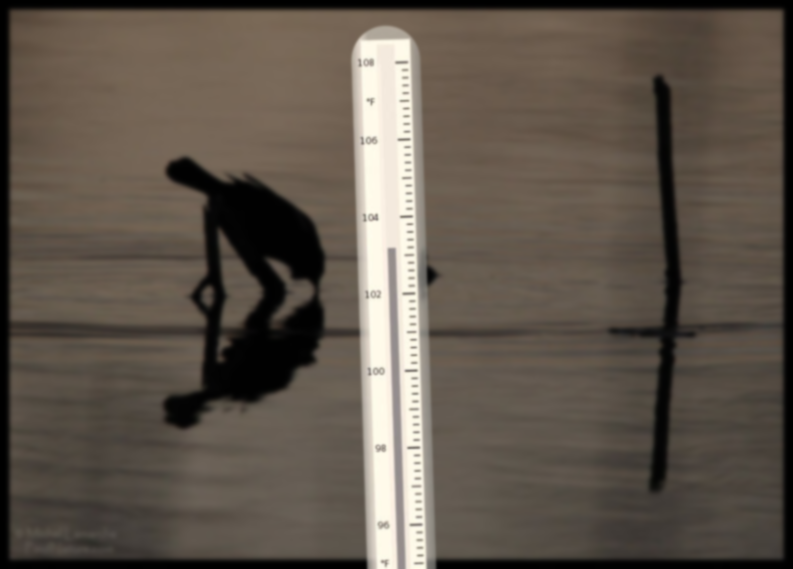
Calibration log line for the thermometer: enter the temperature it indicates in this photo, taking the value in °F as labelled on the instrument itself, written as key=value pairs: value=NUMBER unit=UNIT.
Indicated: value=103.2 unit=°F
